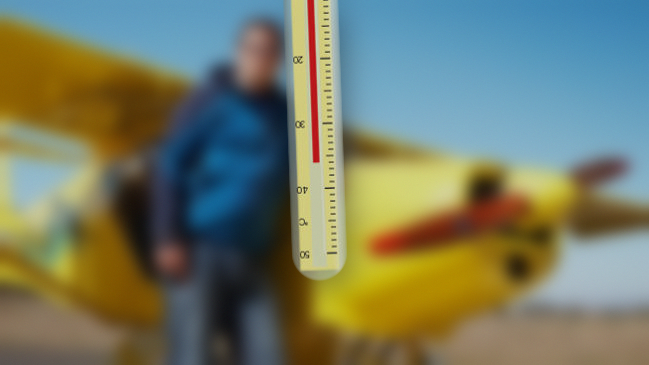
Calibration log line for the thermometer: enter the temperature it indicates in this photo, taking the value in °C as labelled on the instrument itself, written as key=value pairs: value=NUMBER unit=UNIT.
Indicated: value=36 unit=°C
